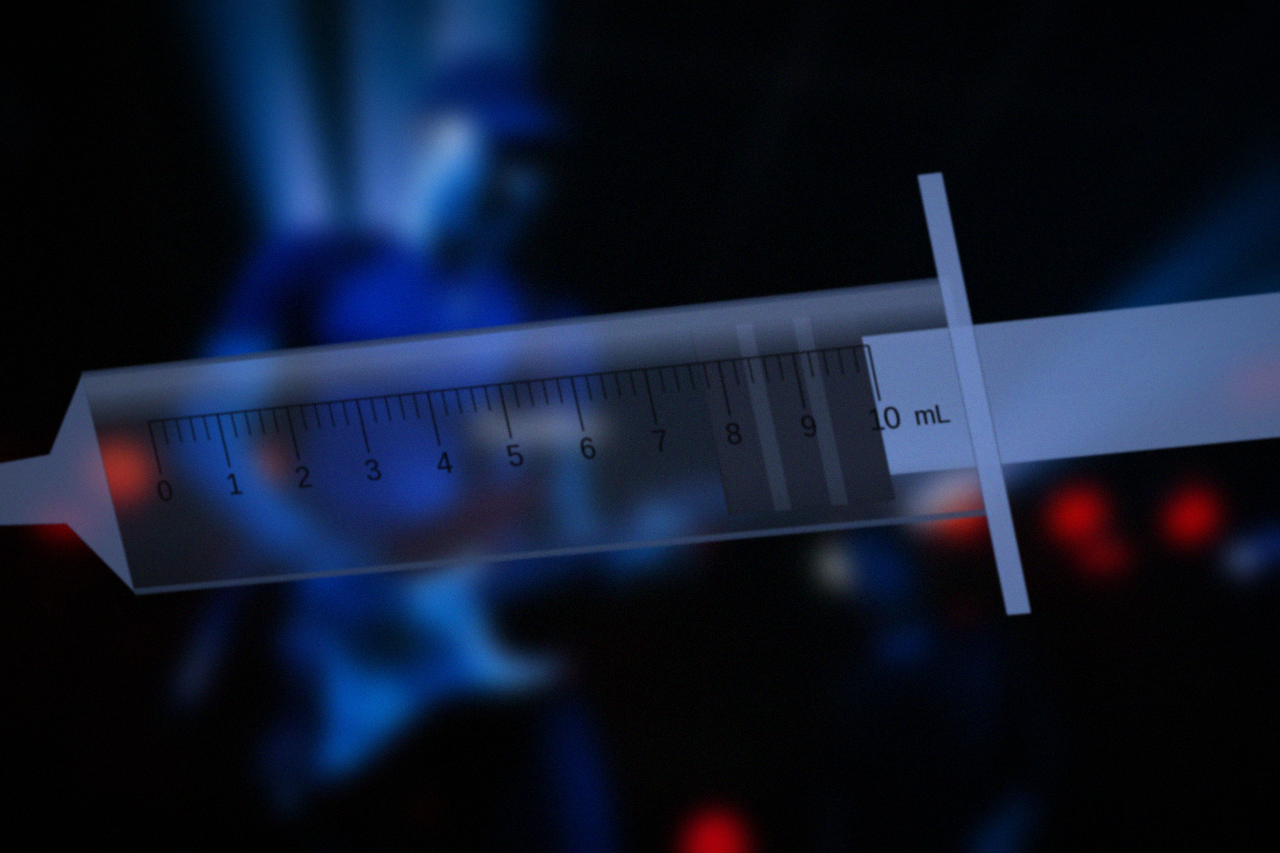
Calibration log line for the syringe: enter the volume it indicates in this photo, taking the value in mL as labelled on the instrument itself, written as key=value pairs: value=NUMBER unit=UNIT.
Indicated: value=7.7 unit=mL
